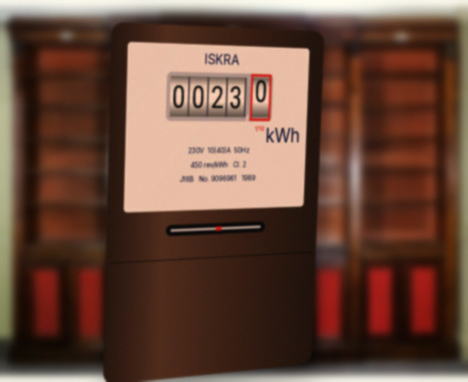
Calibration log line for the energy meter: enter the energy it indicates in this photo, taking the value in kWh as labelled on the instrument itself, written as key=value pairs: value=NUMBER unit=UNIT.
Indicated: value=23.0 unit=kWh
